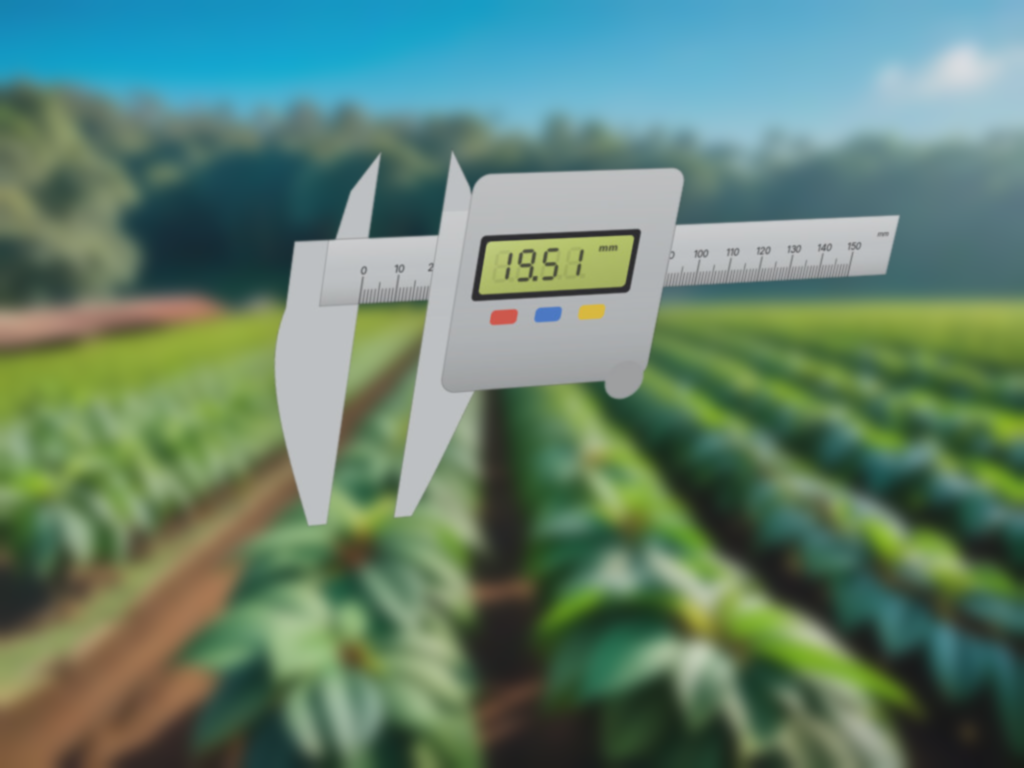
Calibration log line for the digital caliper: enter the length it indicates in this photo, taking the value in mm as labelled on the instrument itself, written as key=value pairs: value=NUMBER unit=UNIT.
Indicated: value=19.51 unit=mm
